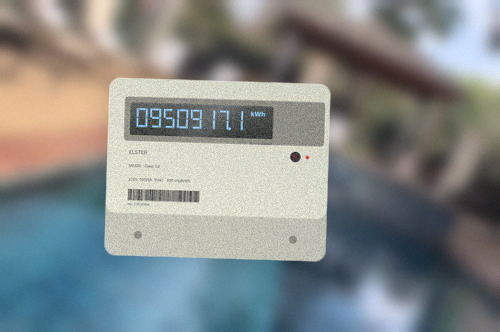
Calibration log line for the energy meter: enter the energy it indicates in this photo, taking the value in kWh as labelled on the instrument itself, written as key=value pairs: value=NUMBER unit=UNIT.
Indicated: value=950917.1 unit=kWh
